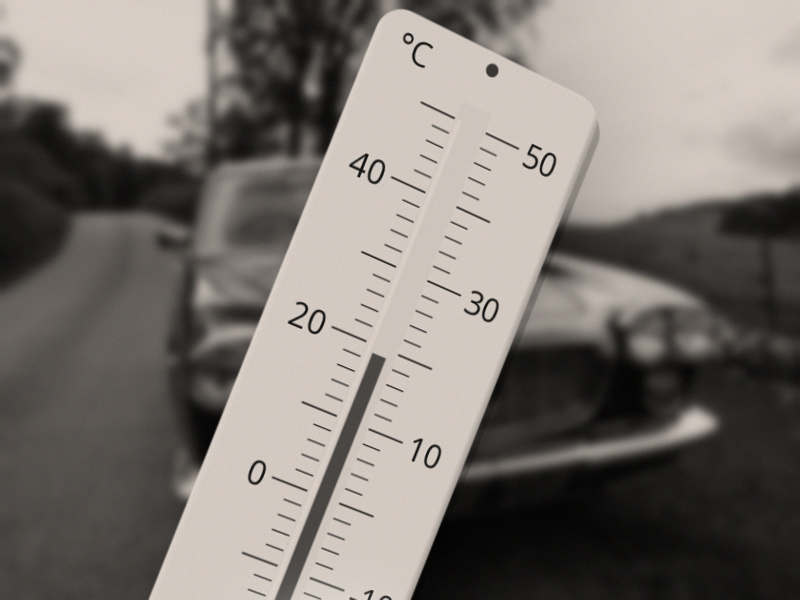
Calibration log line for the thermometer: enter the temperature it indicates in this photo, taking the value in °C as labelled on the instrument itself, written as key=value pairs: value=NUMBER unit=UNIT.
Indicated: value=19 unit=°C
